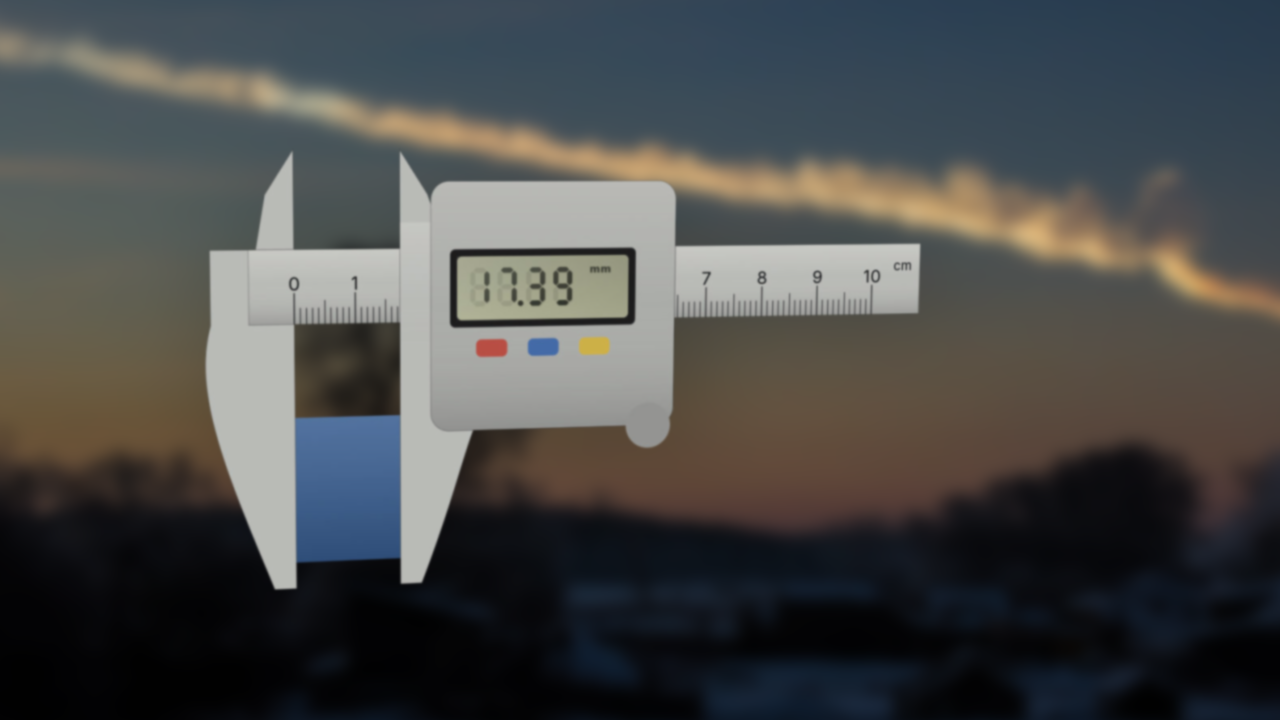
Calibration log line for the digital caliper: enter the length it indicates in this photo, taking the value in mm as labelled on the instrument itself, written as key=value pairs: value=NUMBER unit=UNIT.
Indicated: value=17.39 unit=mm
